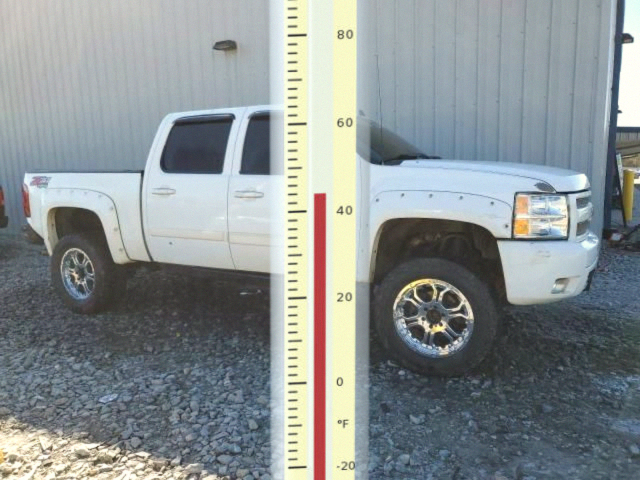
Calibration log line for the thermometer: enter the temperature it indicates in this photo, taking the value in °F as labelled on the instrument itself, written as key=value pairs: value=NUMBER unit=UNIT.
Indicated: value=44 unit=°F
